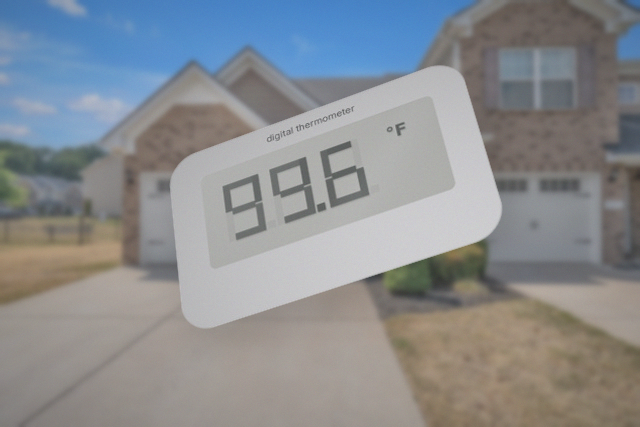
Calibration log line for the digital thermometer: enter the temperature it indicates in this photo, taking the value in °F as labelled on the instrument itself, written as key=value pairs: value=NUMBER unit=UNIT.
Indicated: value=99.6 unit=°F
